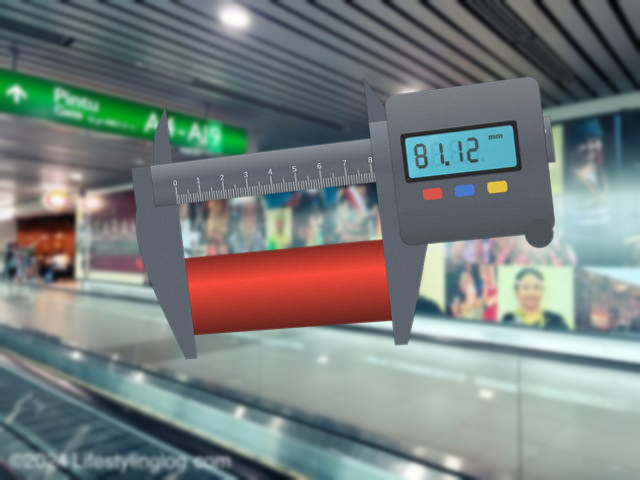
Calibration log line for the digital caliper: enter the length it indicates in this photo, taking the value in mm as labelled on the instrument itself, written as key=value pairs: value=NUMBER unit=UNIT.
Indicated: value=81.12 unit=mm
